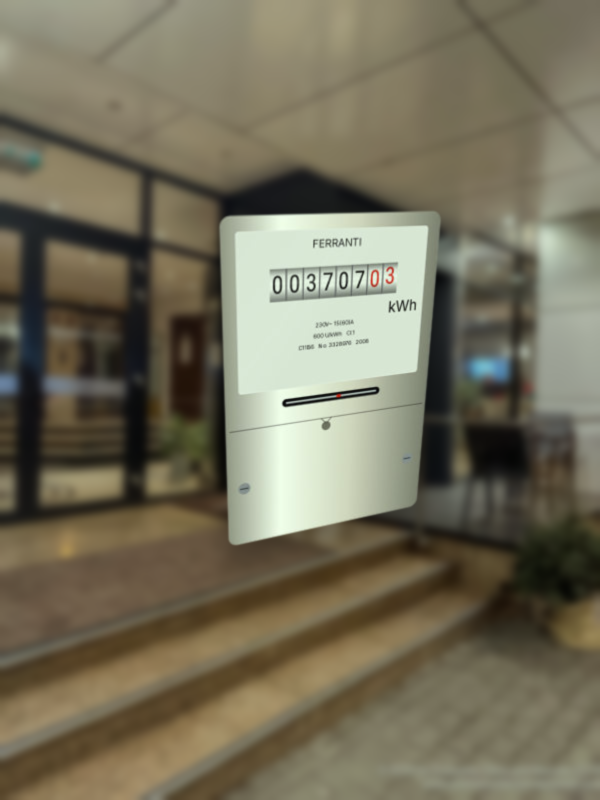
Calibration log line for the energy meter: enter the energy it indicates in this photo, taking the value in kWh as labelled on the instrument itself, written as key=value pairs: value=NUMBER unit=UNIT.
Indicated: value=3707.03 unit=kWh
